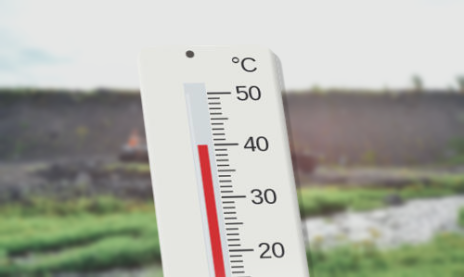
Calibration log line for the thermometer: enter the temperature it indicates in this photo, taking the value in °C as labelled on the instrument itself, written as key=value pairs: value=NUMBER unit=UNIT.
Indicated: value=40 unit=°C
